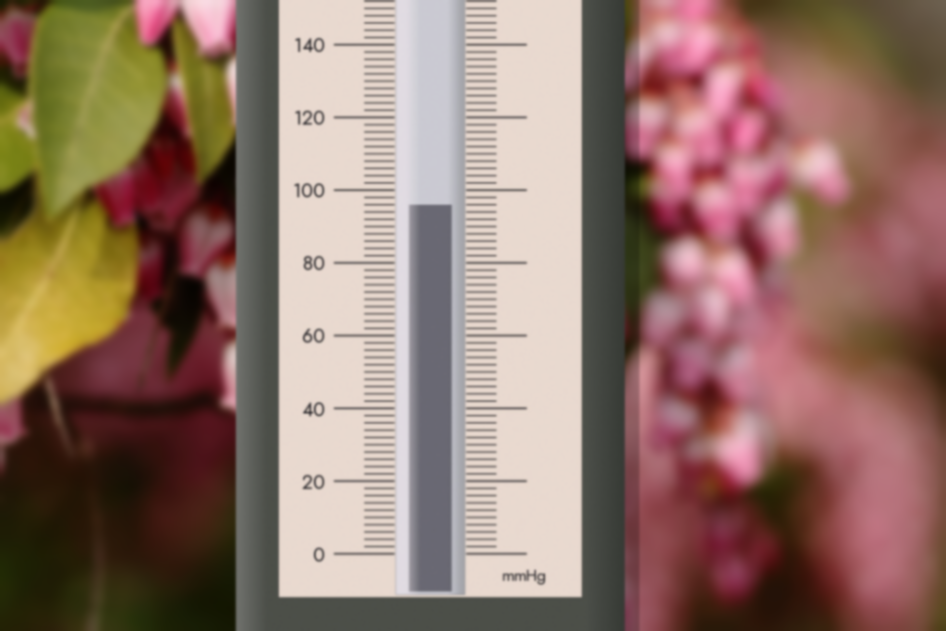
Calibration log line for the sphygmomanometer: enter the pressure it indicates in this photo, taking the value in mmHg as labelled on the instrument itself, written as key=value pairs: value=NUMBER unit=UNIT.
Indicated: value=96 unit=mmHg
